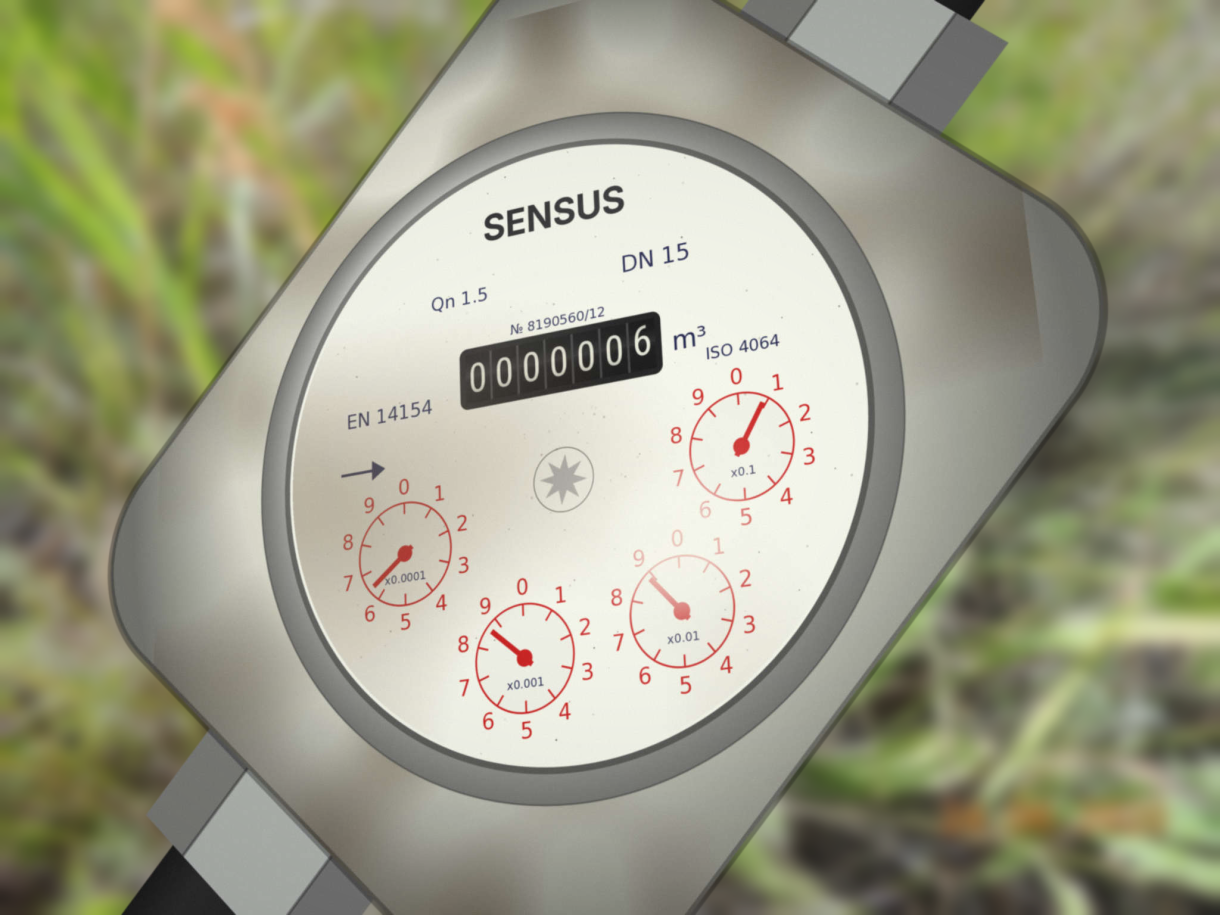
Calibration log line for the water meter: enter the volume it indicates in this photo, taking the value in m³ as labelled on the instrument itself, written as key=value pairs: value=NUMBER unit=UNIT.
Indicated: value=6.0886 unit=m³
